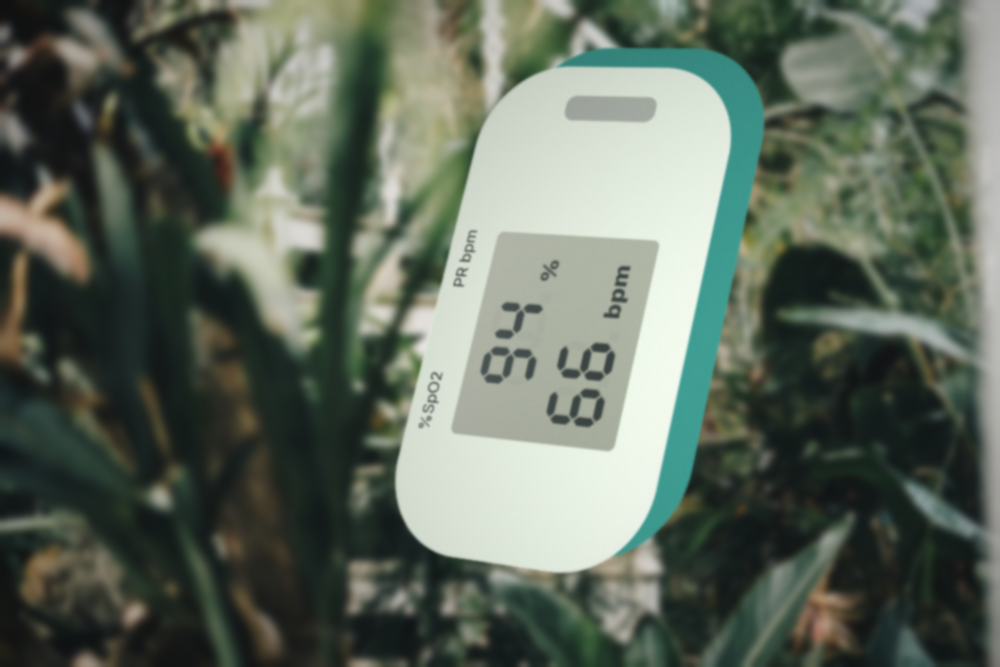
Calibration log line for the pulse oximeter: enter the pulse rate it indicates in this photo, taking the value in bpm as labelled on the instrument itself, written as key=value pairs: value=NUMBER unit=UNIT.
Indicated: value=66 unit=bpm
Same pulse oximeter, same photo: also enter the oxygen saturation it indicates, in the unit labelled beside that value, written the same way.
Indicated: value=94 unit=%
